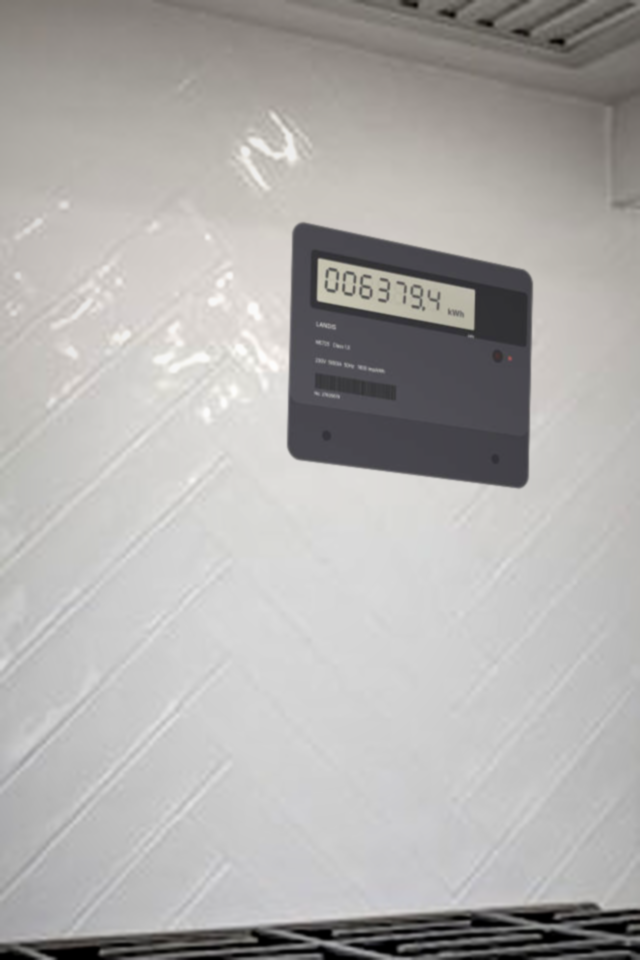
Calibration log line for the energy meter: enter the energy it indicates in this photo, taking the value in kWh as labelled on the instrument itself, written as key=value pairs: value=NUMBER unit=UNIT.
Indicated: value=6379.4 unit=kWh
